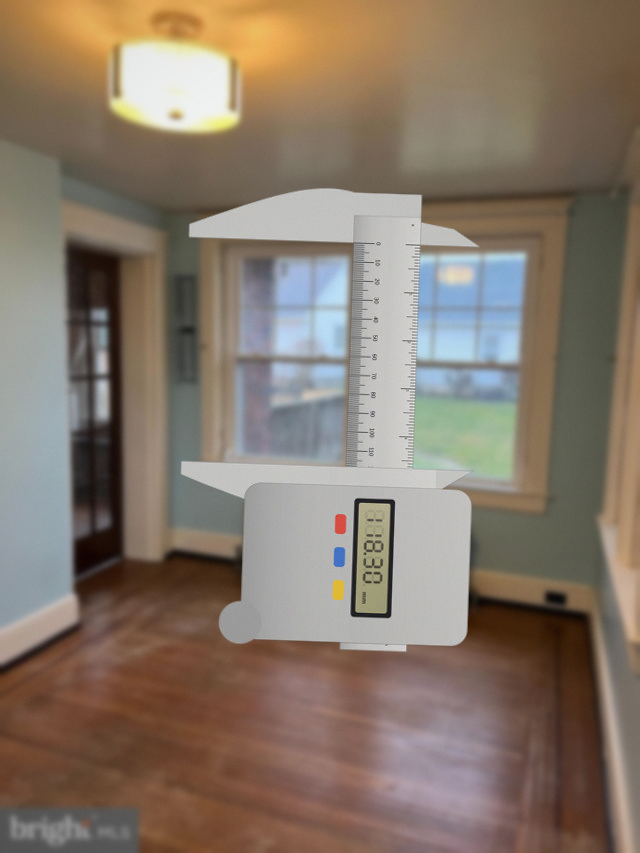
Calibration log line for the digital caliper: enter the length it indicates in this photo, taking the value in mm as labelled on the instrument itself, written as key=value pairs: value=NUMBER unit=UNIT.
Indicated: value=118.30 unit=mm
